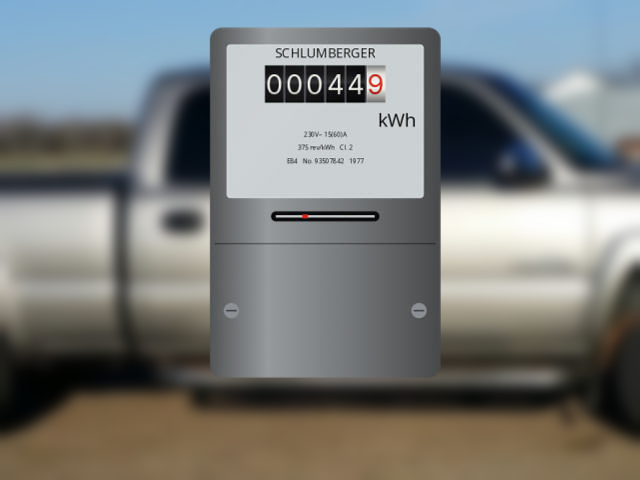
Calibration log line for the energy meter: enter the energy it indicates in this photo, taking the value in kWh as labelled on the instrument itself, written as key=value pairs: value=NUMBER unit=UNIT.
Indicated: value=44.9 unit=kWh
